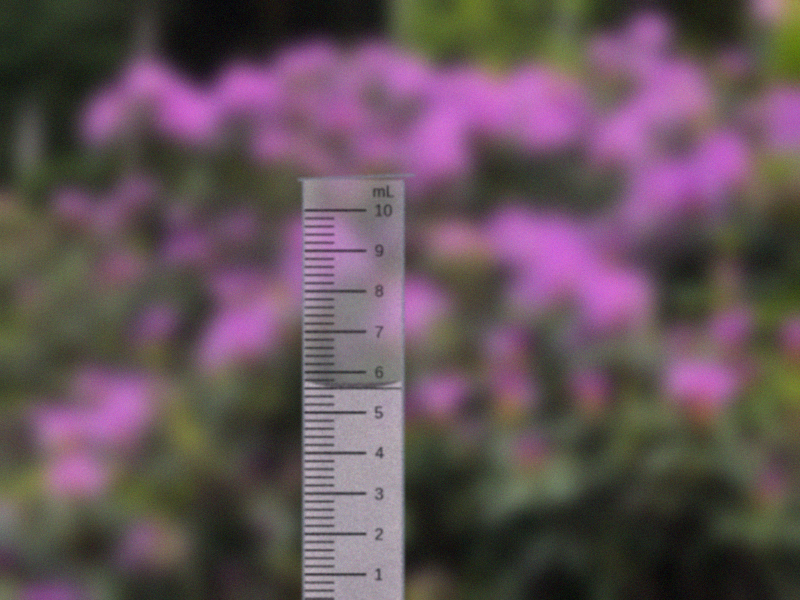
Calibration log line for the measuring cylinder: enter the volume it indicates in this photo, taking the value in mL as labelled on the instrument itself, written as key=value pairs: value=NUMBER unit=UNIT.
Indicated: value=5.6 unit=mL
